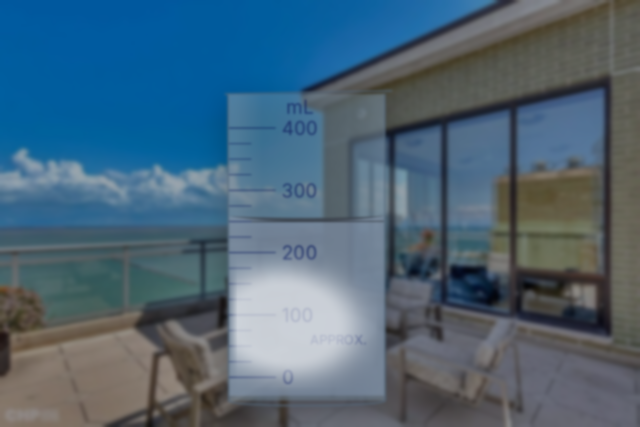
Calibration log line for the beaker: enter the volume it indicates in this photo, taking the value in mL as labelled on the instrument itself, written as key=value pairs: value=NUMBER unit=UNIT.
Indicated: value=250 unit=mL
